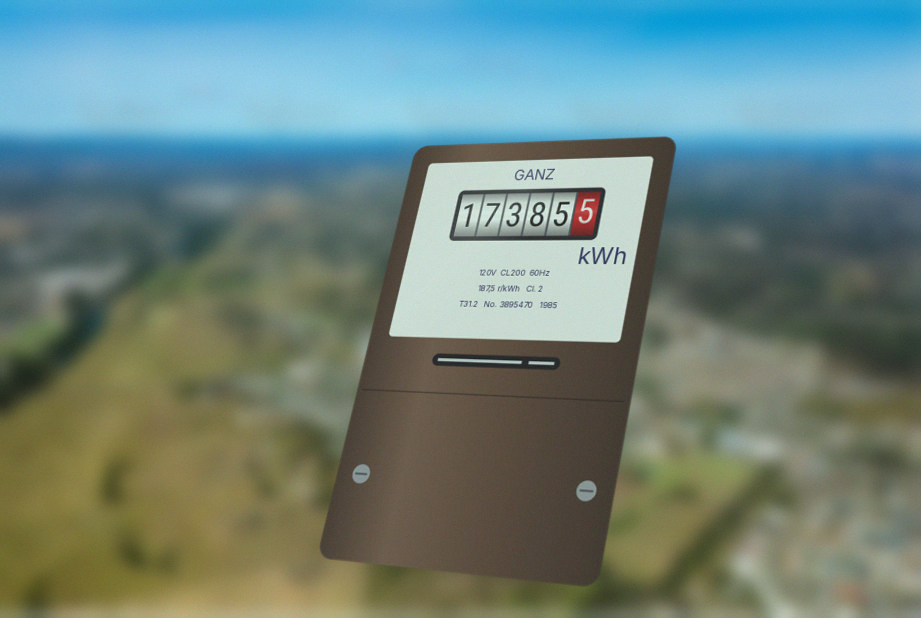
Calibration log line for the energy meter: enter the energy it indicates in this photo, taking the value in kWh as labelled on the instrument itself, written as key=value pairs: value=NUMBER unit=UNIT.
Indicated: value=17385.5 unit=kWh
